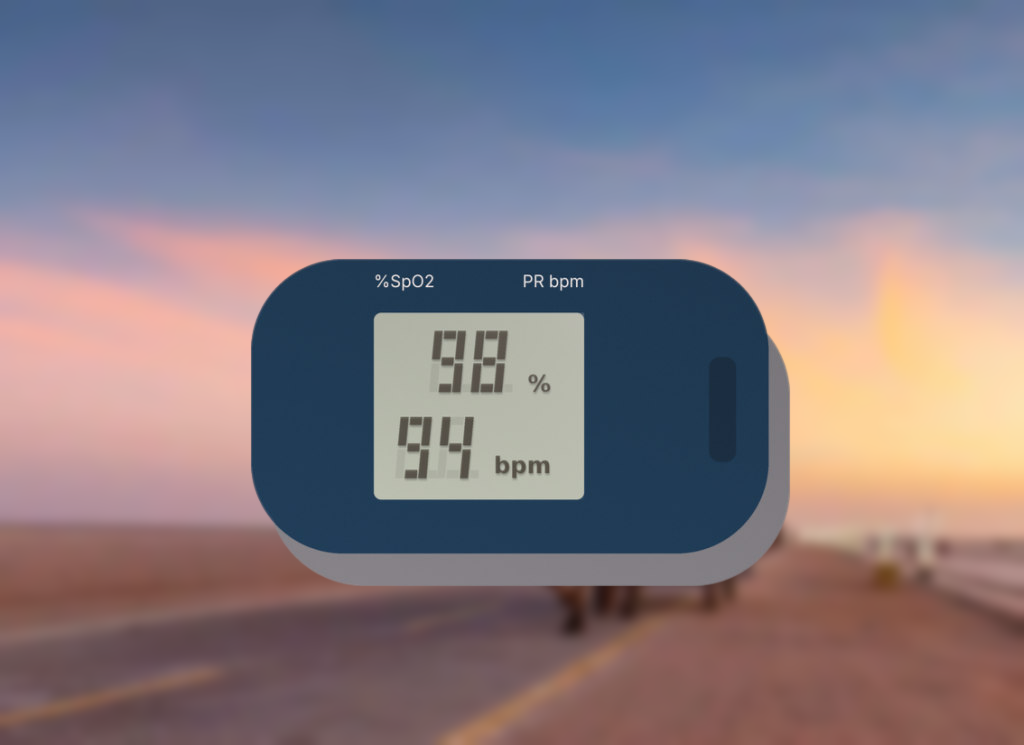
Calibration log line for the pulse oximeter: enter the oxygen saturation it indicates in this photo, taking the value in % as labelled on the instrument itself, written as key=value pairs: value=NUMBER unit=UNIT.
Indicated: value=98 unit=%
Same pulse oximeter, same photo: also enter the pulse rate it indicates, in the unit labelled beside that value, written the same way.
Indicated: value=94 unit=bpm
